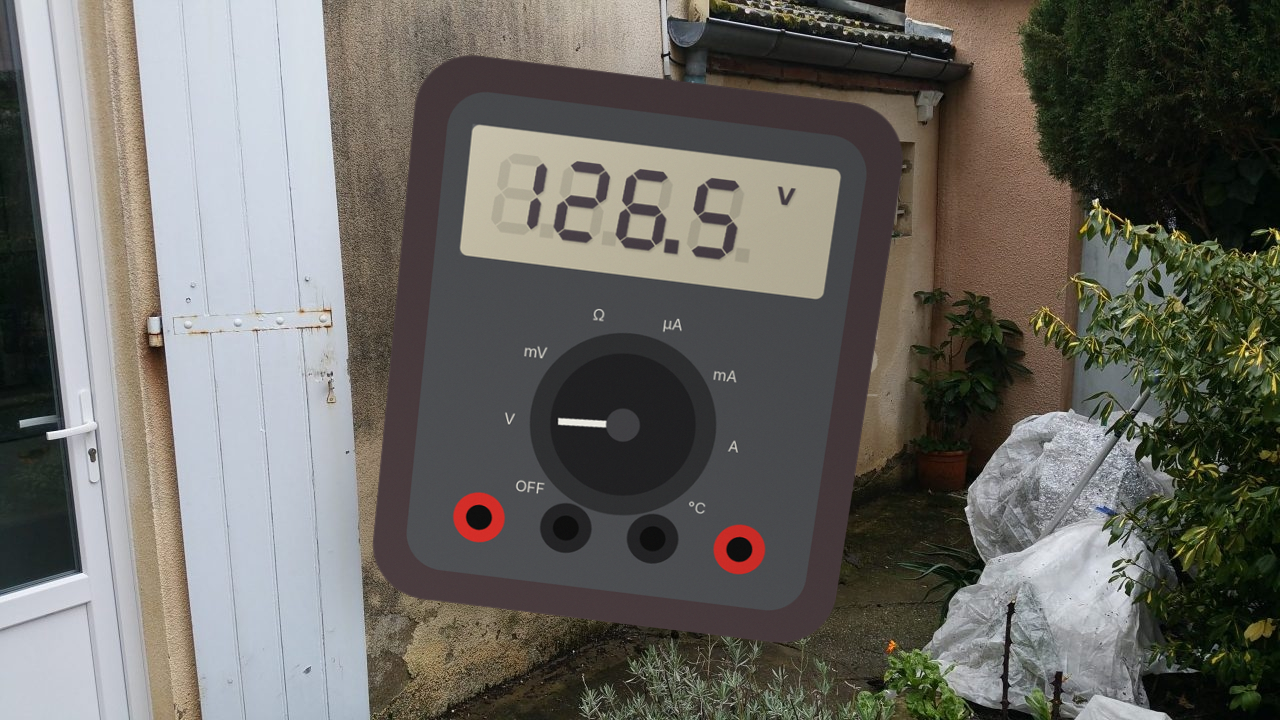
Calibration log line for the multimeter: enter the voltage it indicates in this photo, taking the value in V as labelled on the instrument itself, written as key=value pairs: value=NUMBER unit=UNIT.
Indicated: value=126.5 unit=V
